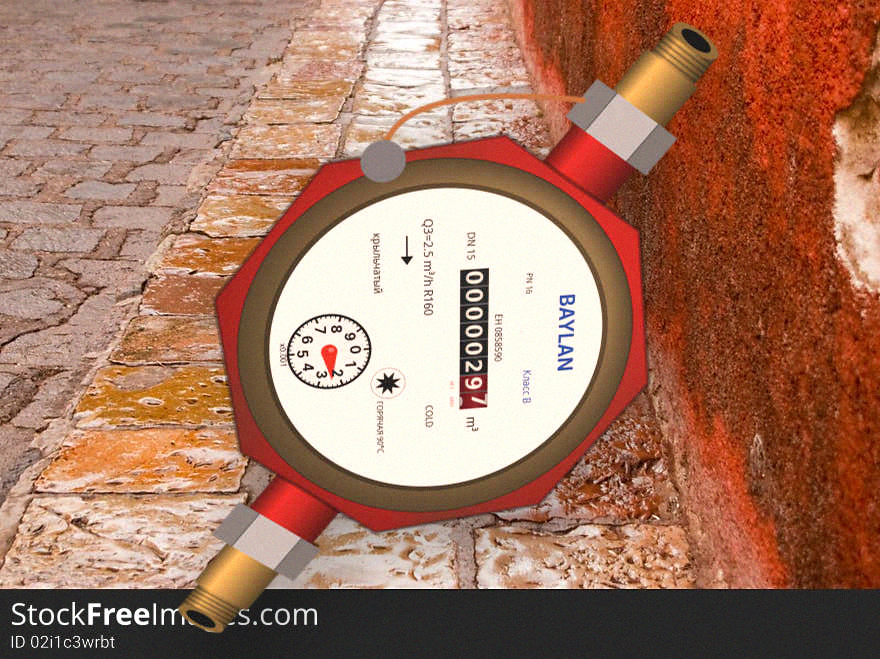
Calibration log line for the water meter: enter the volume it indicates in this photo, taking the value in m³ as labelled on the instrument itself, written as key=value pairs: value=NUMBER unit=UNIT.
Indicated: value=2.972 unit=m³
